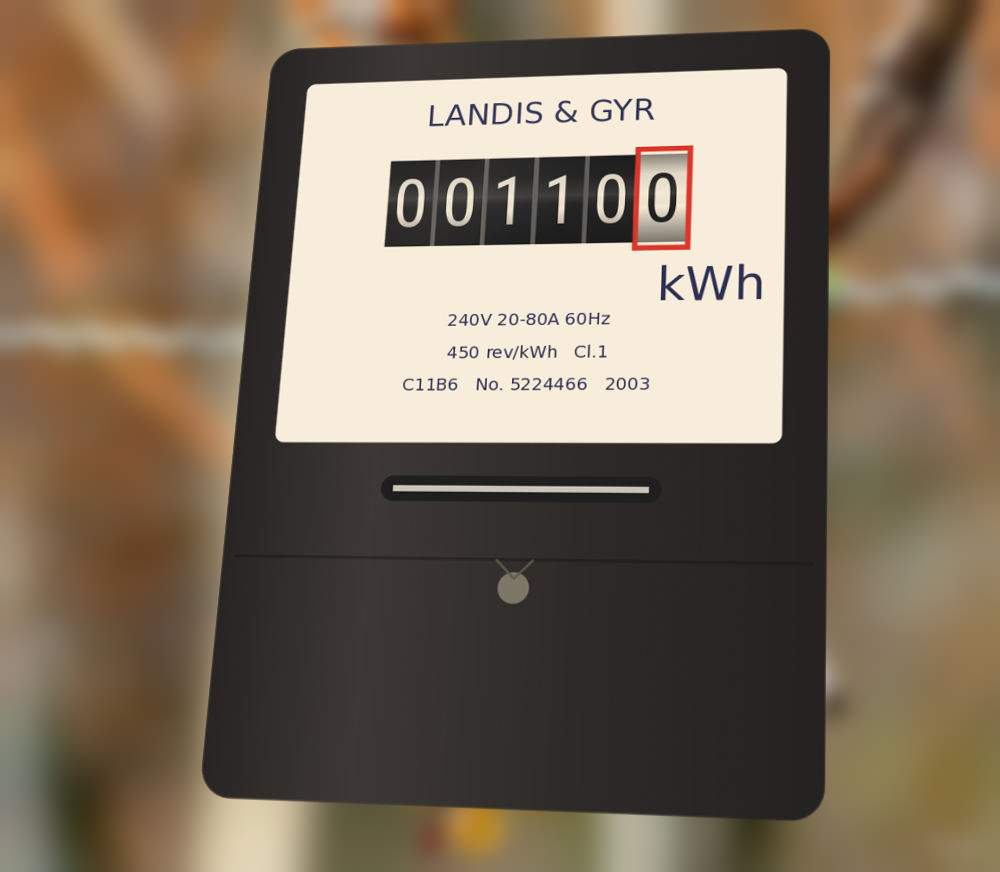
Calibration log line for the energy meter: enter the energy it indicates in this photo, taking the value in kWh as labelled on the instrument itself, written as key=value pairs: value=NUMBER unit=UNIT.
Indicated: value=110.0 unit=kWh
